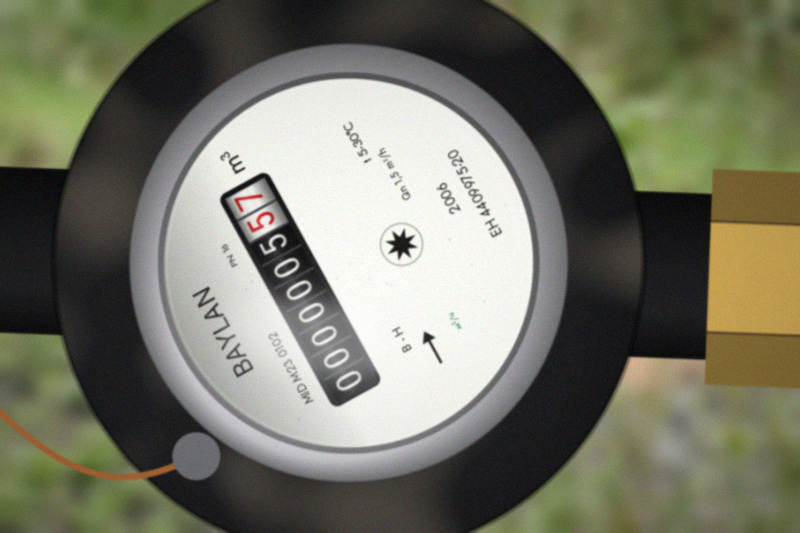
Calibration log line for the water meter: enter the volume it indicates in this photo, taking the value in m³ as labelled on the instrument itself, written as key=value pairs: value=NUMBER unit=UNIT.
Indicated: value=5.57 unit=m³
